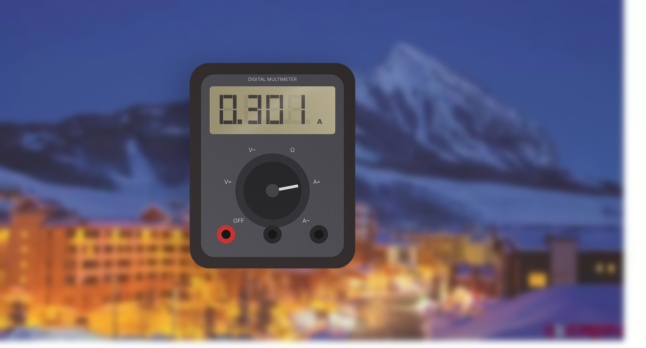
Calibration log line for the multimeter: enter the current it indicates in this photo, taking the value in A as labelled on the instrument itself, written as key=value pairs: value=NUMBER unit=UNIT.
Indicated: value=0.301 unit=A
